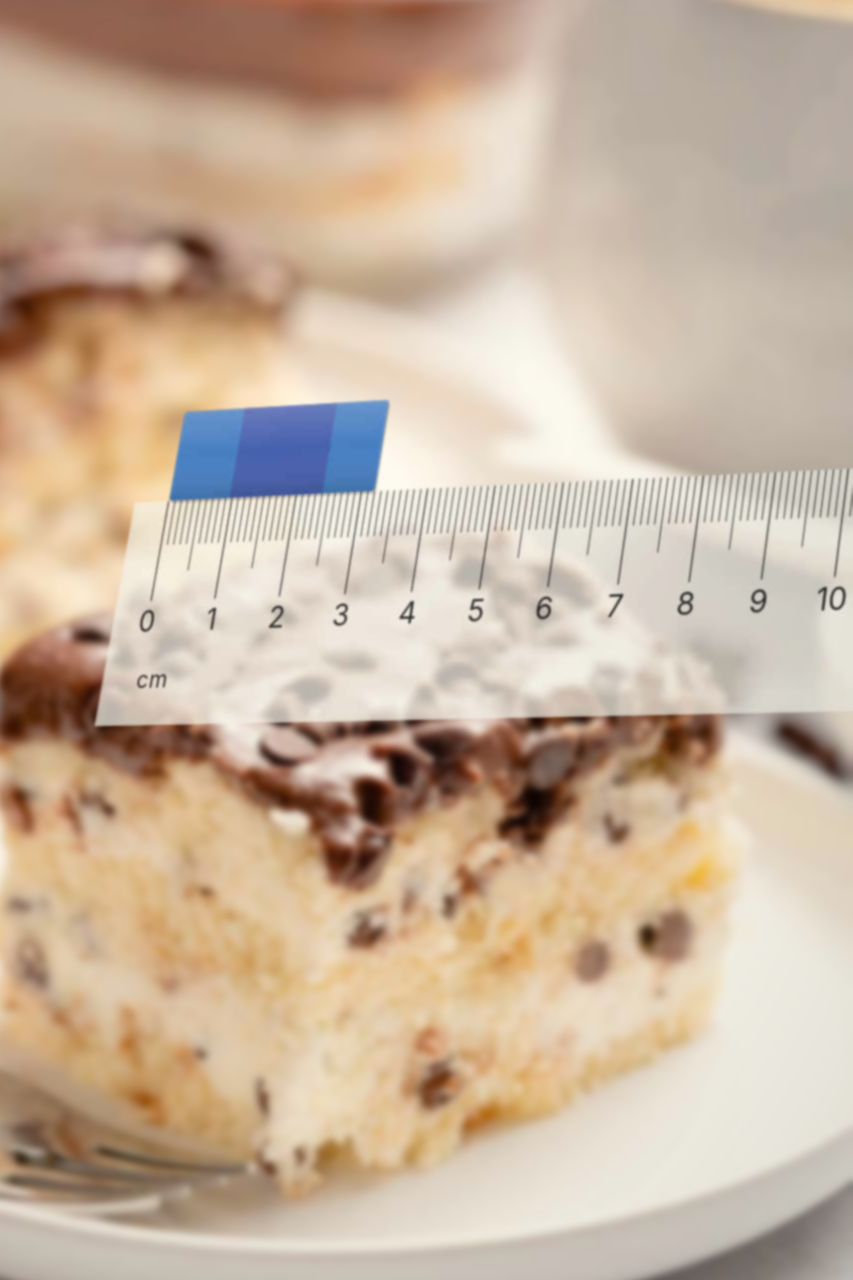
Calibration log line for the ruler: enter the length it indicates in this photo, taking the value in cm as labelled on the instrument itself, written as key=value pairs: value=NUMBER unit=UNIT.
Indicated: value=3.2 unit=cm
